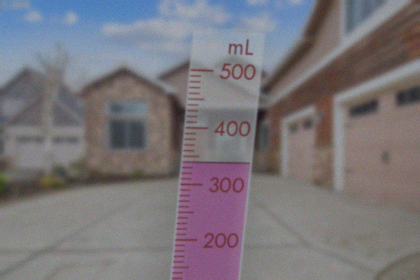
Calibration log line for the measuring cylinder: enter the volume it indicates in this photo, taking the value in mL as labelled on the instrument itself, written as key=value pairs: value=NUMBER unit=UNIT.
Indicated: value=340 unit=mL
